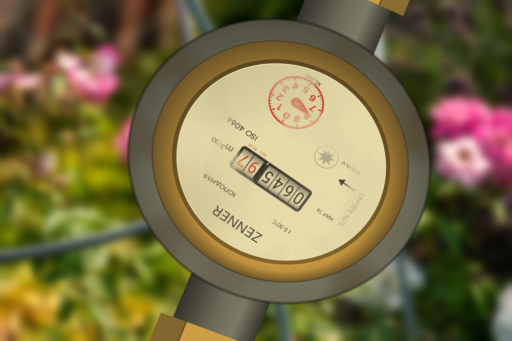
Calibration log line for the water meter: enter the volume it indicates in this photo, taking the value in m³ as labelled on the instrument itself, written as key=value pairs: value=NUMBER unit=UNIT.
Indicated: value=645.977 unit=m³
